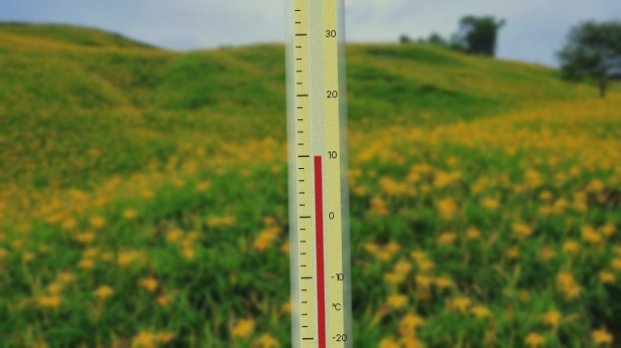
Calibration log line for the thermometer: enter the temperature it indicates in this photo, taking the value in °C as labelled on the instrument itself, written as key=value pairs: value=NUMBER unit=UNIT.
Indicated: value=10 unit=°C
